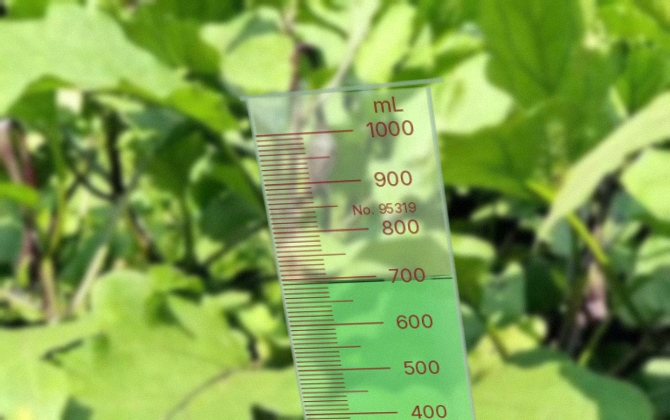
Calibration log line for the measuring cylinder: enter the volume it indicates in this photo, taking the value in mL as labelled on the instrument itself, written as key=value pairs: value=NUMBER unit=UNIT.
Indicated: value=690 unit=mL
